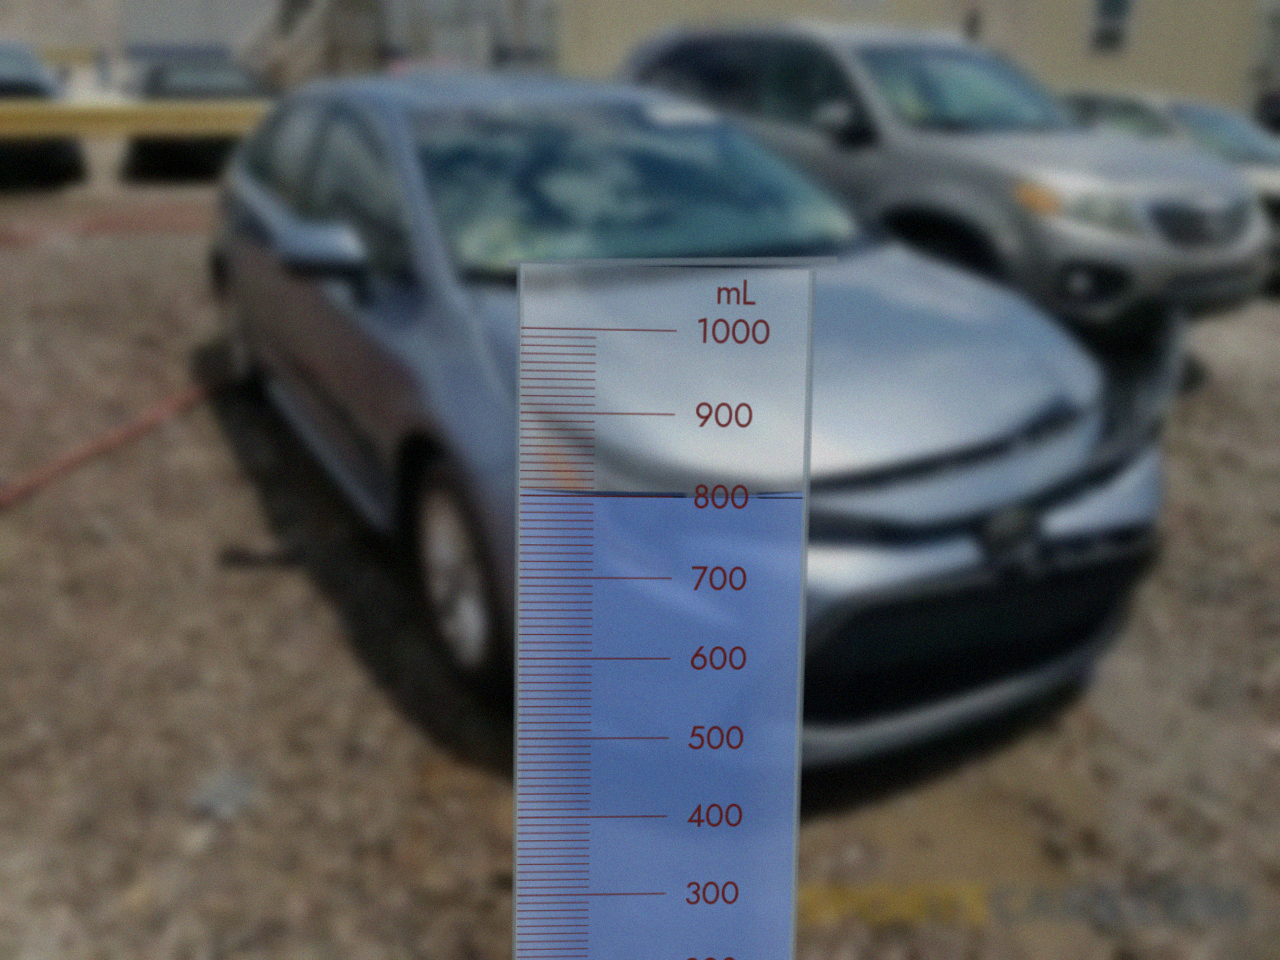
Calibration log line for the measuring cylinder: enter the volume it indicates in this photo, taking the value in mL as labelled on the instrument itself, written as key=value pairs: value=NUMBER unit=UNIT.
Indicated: value=800 unit=mL
